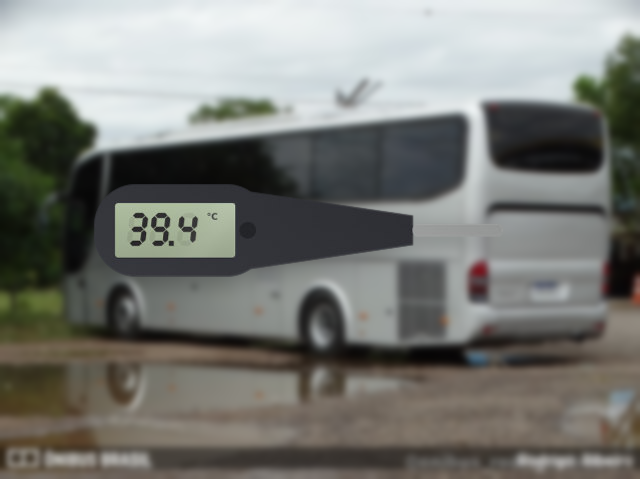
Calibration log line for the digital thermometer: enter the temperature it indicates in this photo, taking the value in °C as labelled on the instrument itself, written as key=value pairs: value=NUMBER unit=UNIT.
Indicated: value=39.4 unit=°C
